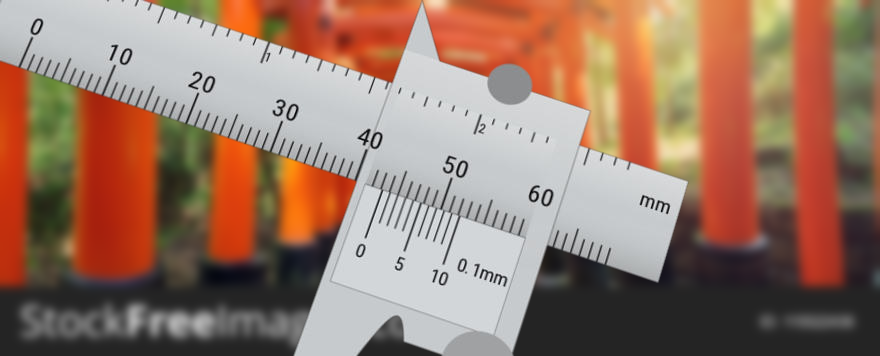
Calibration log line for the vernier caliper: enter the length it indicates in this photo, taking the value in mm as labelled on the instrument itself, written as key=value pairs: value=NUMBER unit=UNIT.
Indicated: value=43.2 unit=mm
